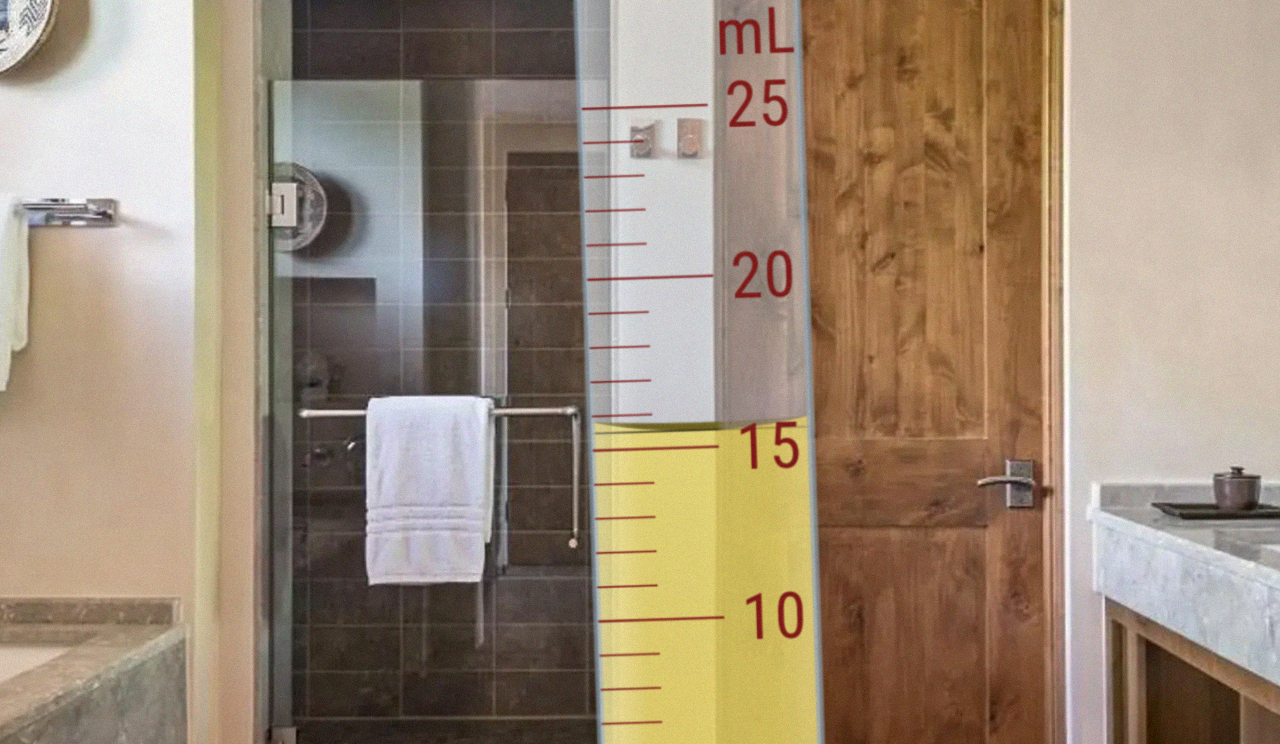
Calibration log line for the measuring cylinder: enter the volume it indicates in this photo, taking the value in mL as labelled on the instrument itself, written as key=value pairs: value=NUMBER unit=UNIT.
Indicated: value=15.5 unit=mL
